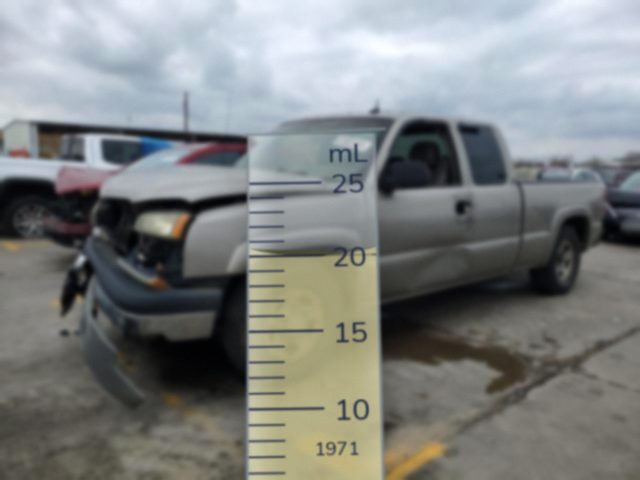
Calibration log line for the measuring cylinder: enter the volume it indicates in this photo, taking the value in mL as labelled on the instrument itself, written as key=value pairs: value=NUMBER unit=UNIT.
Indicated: value=20 unit=mL
